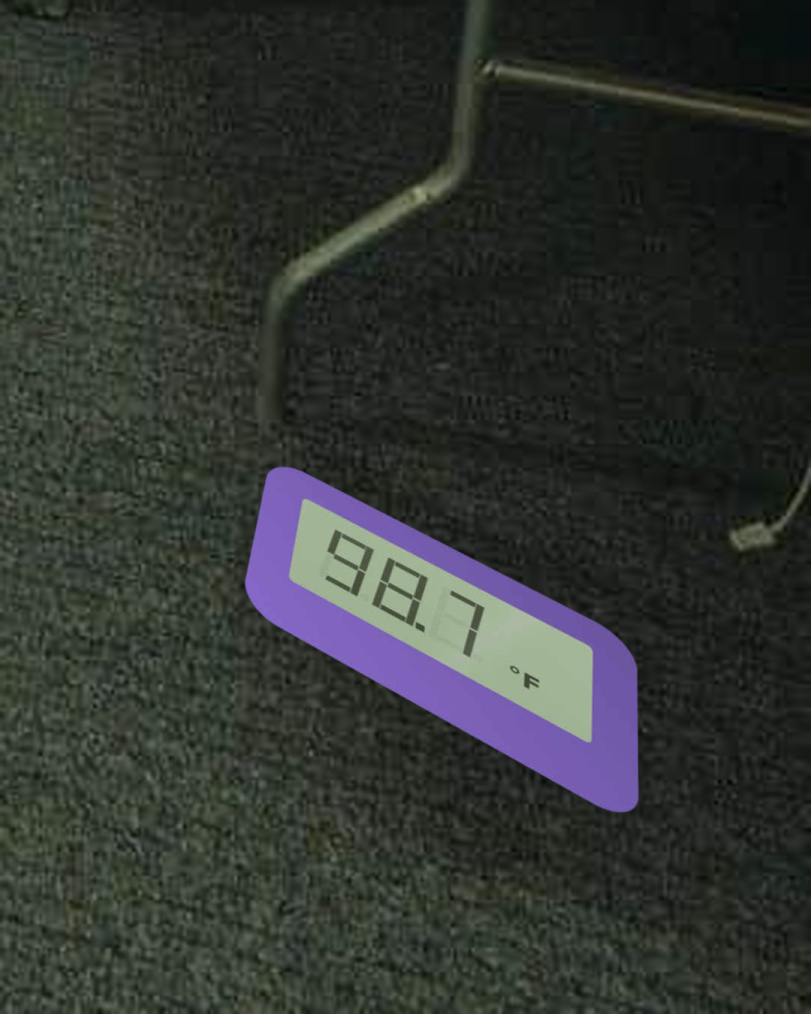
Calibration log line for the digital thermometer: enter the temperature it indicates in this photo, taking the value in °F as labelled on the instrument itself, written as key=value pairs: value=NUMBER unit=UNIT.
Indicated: value=98.7 unit=°F
